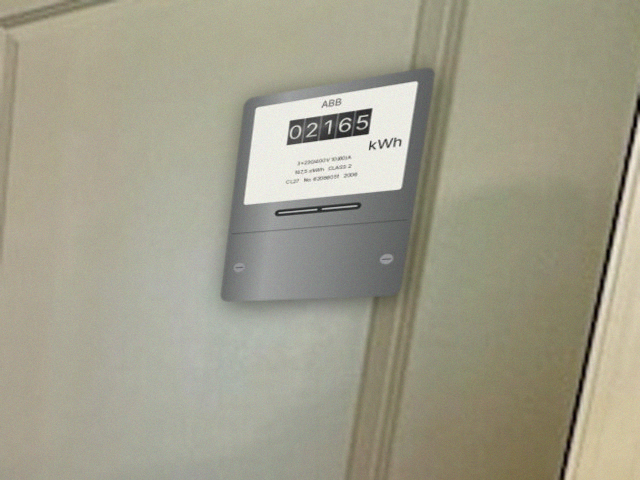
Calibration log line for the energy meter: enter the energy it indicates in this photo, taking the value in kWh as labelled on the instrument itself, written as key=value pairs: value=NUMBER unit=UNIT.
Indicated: value=2165 unit=kWh
